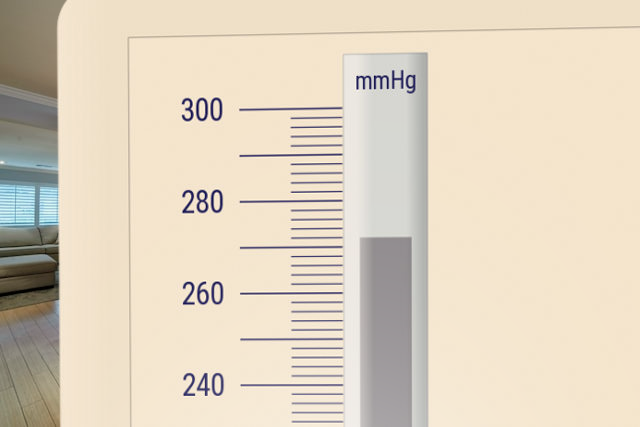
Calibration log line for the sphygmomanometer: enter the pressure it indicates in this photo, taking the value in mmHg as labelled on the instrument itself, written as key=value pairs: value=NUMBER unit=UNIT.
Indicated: value=272 unit=mmHg
